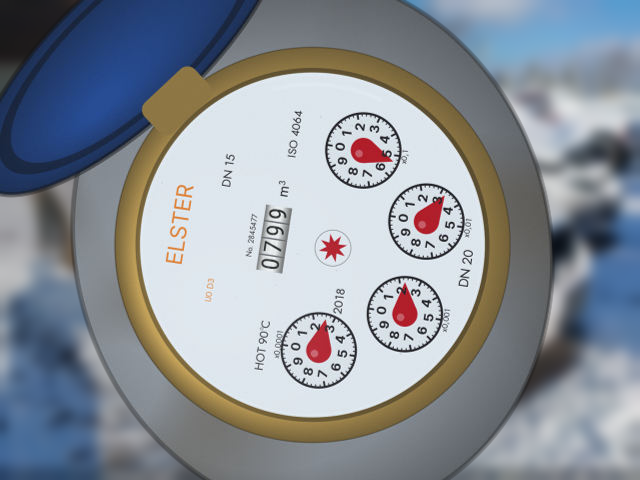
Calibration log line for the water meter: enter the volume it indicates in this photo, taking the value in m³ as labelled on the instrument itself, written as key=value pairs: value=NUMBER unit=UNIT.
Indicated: value=799.5322 unit=m³
